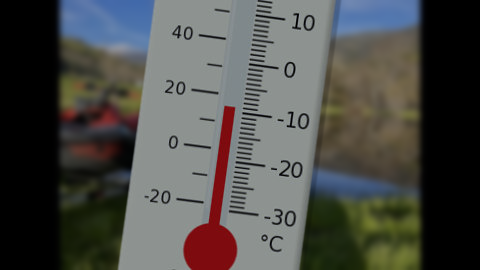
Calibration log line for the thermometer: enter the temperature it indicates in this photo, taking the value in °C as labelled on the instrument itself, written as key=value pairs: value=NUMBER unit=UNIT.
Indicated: value=-9 unit=°C
